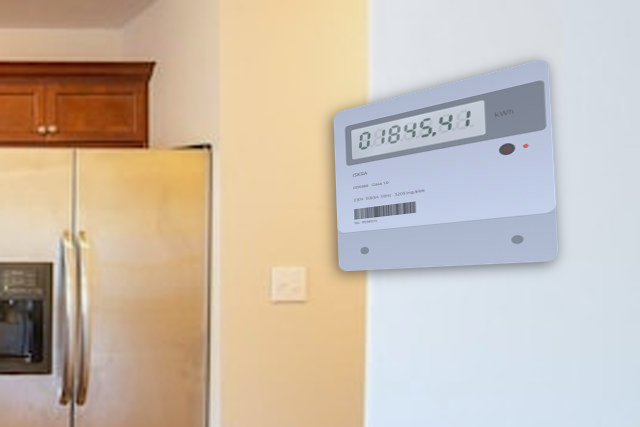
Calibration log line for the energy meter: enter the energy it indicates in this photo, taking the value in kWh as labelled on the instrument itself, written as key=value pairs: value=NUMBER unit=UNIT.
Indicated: value=1845.41 unit=kWh
